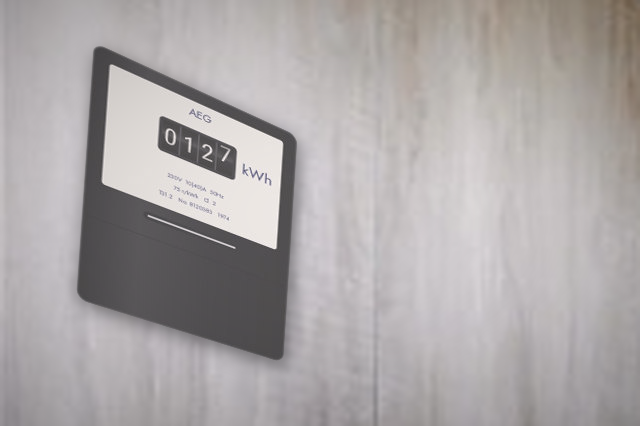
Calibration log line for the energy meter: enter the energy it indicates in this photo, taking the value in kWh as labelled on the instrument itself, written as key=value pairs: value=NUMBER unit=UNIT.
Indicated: value=127 unit=kWh
